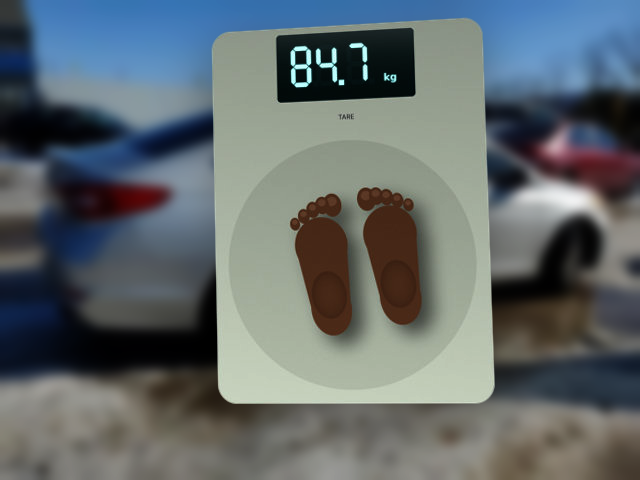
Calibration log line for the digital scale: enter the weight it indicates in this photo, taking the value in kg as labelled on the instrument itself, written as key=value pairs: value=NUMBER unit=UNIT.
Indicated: value=84.7 unit=kg
